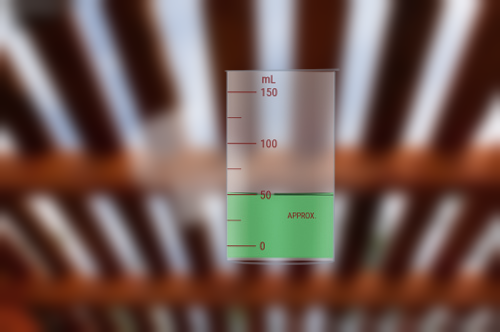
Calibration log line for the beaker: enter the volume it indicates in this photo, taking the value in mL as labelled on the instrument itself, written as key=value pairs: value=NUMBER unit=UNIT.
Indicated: value=50 unit=mL
